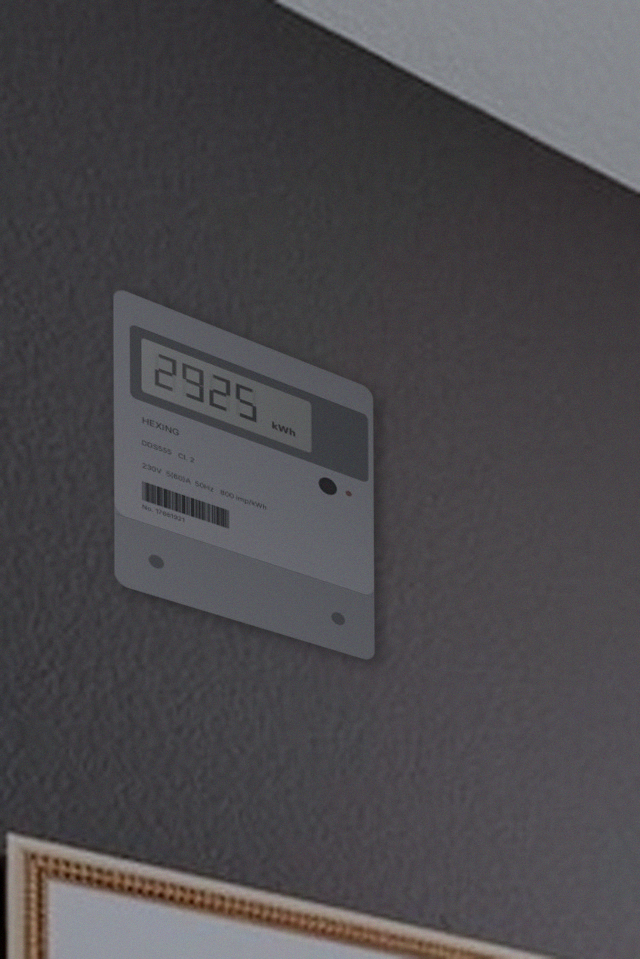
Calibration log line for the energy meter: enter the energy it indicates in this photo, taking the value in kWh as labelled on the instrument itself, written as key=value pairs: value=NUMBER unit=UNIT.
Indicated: value=2925 unit=kWh
